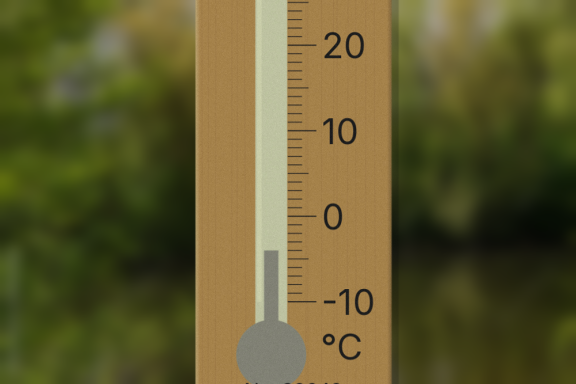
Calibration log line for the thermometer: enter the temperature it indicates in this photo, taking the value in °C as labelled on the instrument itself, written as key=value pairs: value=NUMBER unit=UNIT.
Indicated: value=-4 unit=°C
